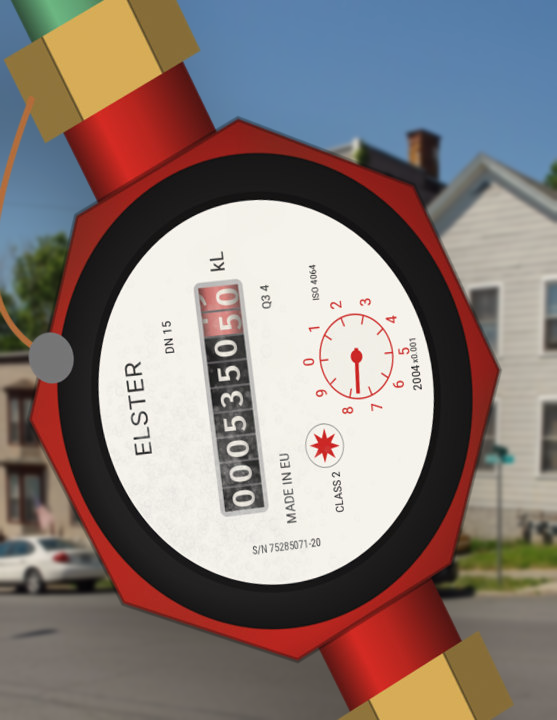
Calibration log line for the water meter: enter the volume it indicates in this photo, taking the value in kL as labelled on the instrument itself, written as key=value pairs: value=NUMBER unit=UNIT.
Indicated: value=5350.497 unit=kL
